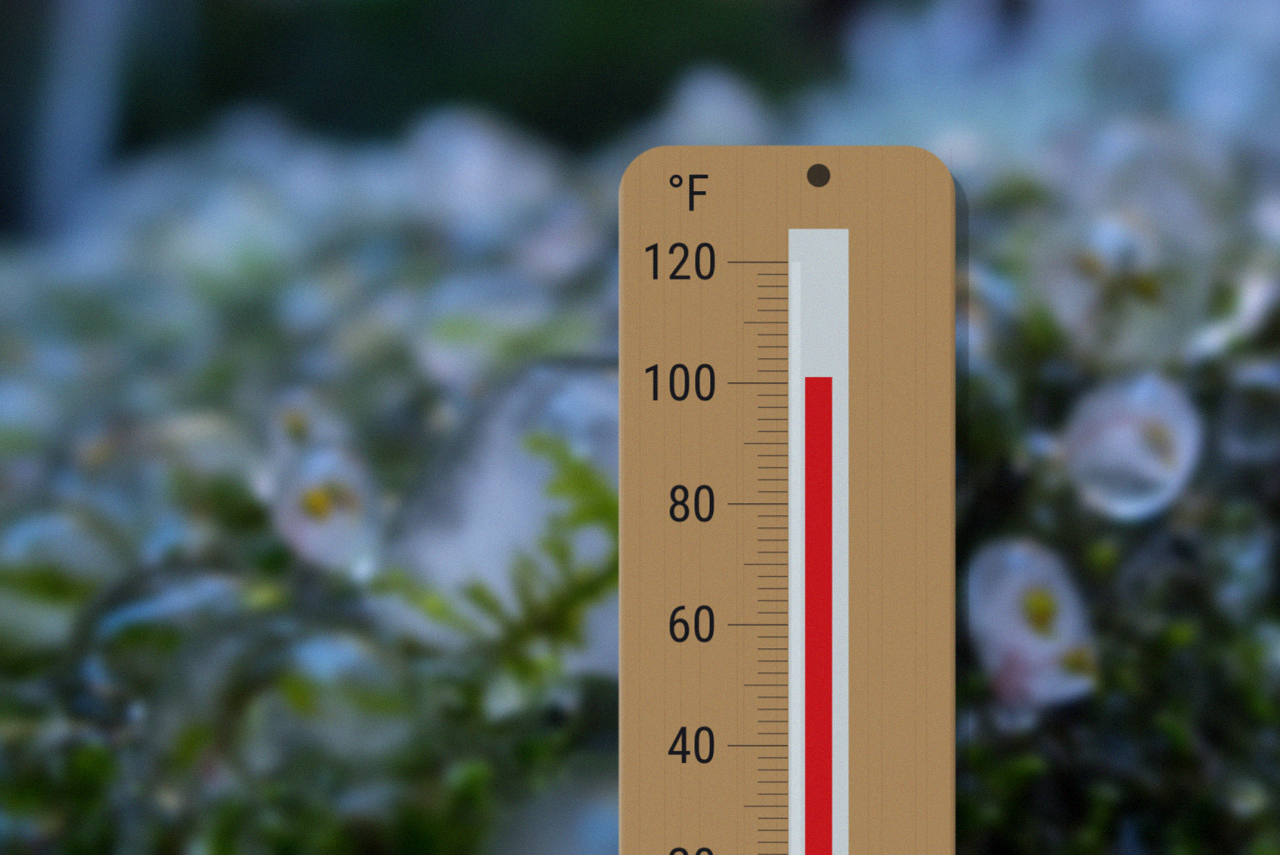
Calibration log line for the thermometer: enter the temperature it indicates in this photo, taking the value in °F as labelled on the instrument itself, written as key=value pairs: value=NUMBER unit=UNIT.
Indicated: value=101 unit=°F
